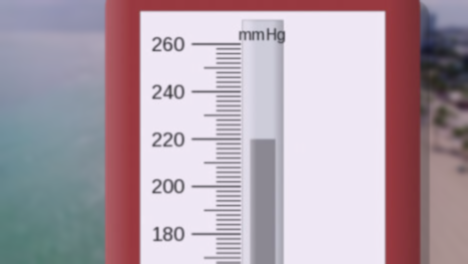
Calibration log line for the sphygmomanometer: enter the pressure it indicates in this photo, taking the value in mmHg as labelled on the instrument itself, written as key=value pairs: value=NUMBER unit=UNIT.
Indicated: value=220 unit=mmHg
